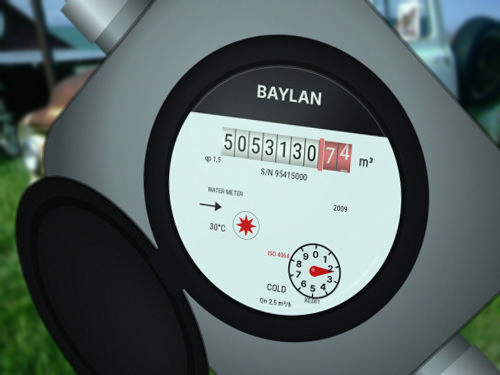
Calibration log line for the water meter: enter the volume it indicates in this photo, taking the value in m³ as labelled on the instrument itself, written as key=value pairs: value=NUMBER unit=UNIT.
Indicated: value=5053130.742 unit=m³
